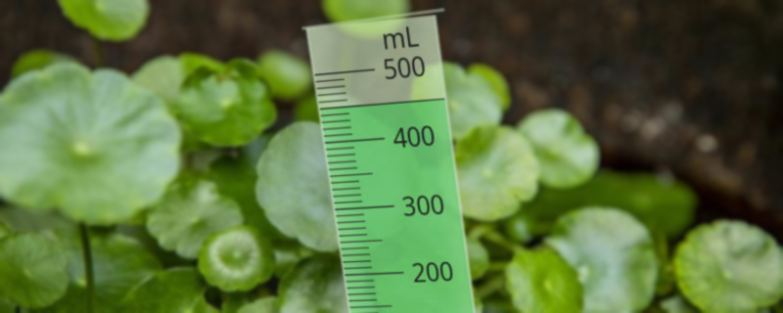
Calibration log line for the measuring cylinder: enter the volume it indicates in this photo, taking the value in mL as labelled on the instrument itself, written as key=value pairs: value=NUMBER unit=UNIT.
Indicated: value=450 unit=mL
